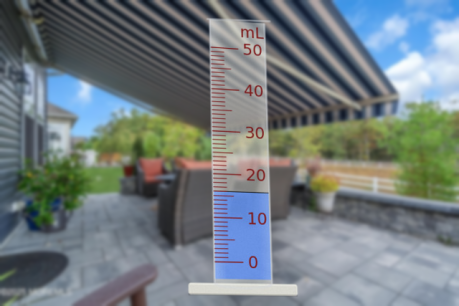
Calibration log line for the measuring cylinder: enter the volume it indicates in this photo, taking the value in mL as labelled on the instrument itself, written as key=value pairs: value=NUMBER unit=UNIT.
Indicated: value=16 unit=mL
